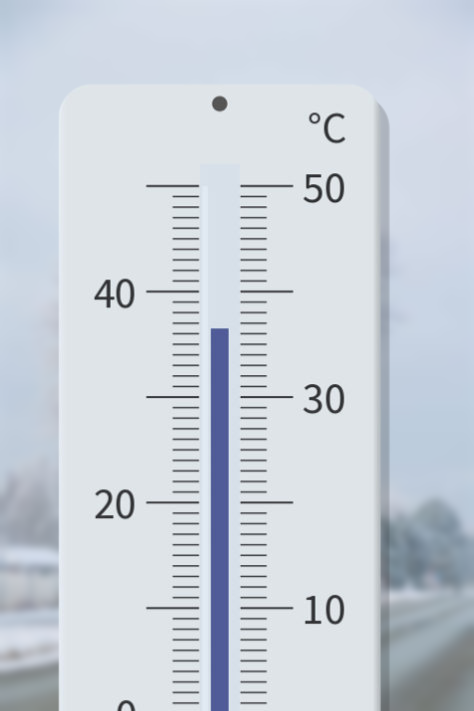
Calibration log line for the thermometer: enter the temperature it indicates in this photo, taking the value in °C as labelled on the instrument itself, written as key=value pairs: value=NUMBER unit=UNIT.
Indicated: value=36.5 unit=°C
